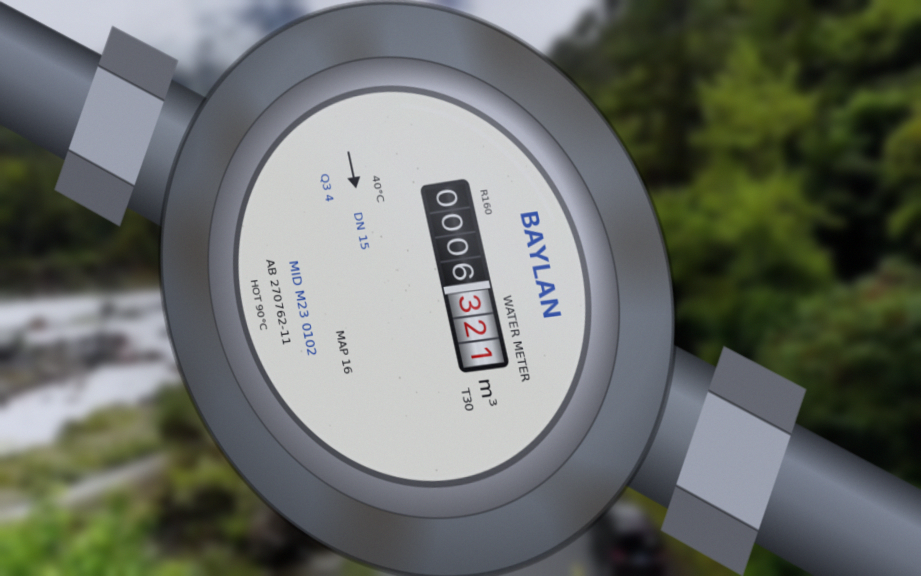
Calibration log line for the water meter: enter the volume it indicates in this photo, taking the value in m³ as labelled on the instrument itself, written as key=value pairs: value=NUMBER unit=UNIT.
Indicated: value=6.321 unit=m³
